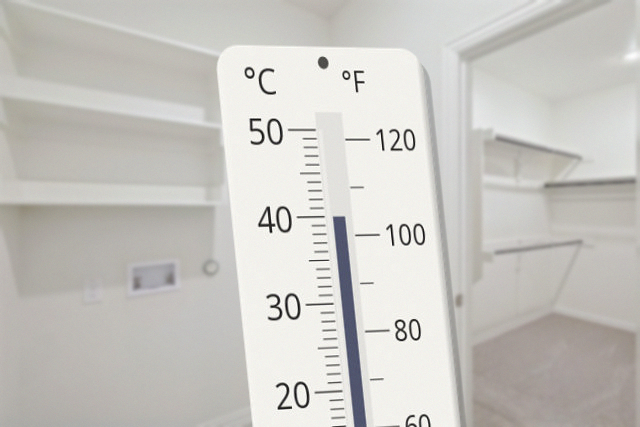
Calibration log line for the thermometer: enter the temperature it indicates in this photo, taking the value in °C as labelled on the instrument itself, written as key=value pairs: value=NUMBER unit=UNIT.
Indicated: value=40 unit=°C
